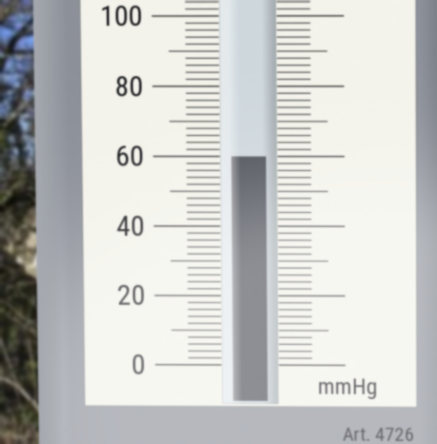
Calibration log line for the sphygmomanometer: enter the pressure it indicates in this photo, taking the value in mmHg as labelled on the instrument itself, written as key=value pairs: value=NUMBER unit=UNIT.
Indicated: value=60 unit=mmHg
